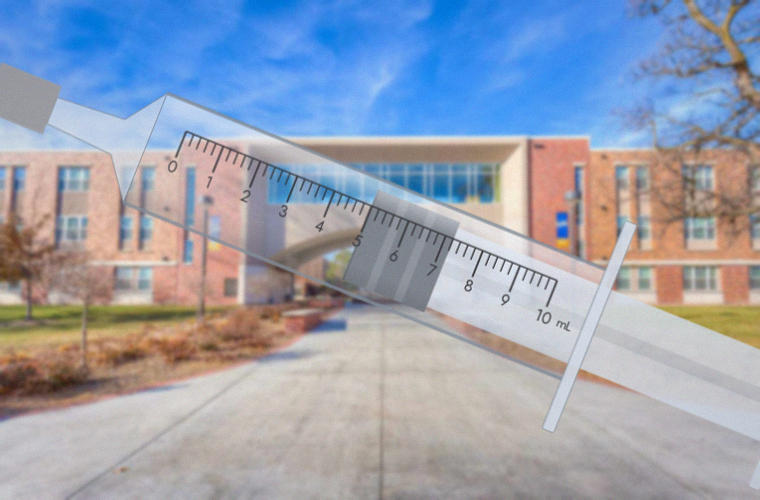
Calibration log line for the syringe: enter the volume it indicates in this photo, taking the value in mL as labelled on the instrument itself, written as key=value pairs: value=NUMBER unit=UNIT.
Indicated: value=5 unit=mL
